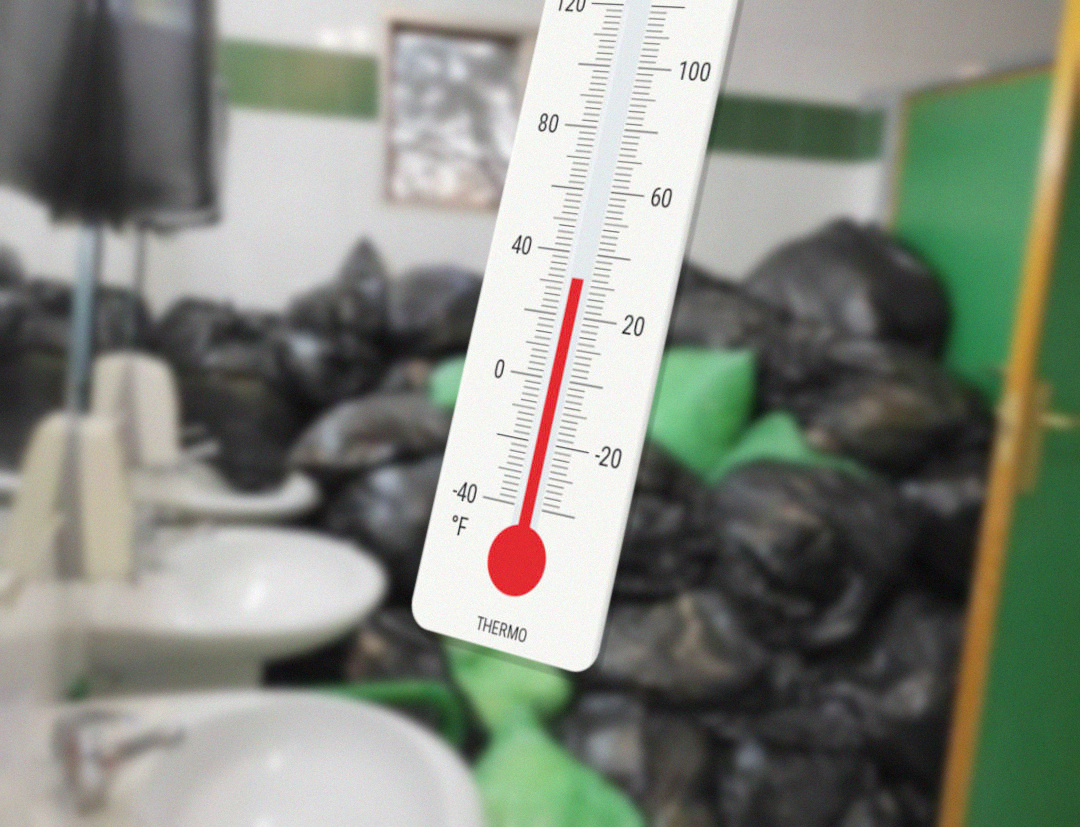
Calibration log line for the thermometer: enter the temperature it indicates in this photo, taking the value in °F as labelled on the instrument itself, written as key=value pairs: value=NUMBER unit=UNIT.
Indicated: value=32 unit=°F
